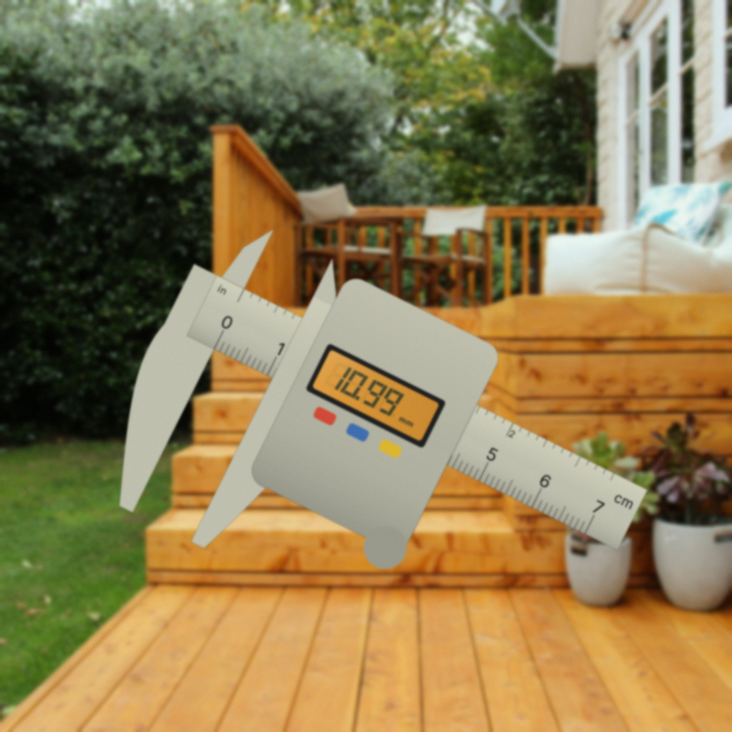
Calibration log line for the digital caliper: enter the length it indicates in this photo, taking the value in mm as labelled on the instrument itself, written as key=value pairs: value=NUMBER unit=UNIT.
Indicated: value=10.99 unit=mm
